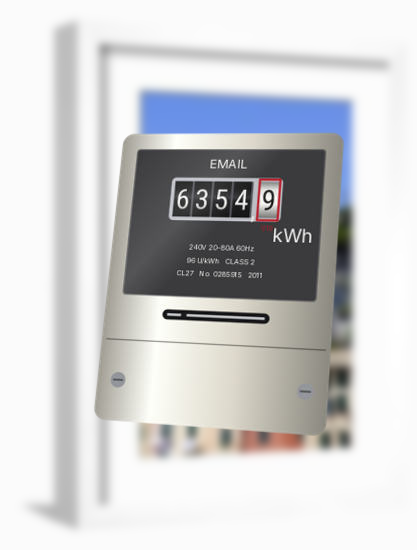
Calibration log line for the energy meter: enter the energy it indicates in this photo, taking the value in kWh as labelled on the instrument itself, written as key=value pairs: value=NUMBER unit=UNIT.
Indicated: value=6354.9 unit=kWh
